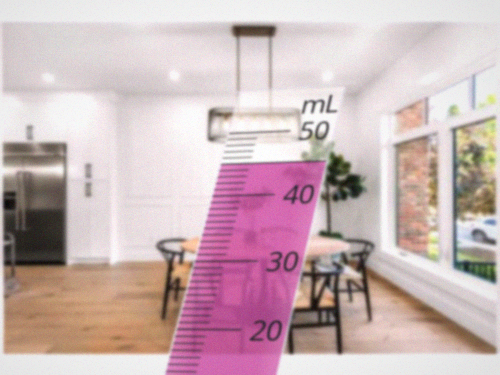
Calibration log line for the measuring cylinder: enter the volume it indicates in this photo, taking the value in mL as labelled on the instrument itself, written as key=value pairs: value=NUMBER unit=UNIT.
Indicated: value=45 unit=mL
